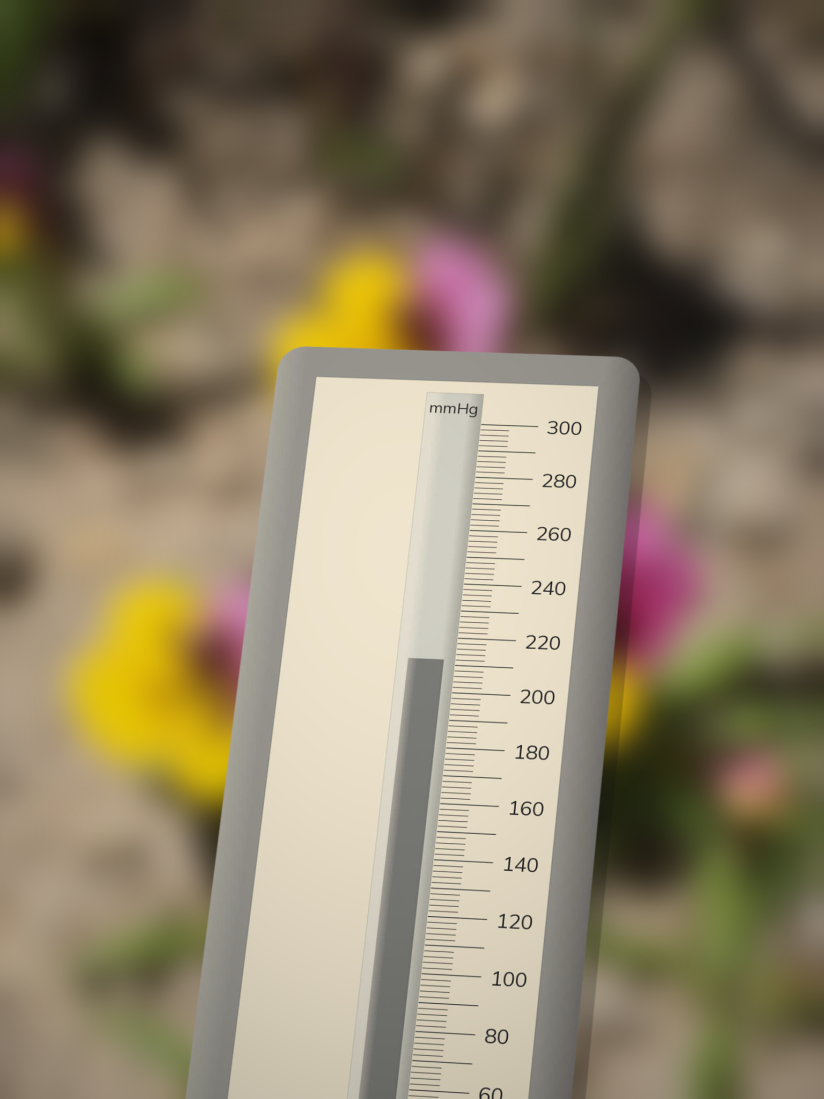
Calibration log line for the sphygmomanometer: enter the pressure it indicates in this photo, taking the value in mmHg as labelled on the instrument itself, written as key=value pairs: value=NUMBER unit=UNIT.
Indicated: value=212 unit=mmHg
